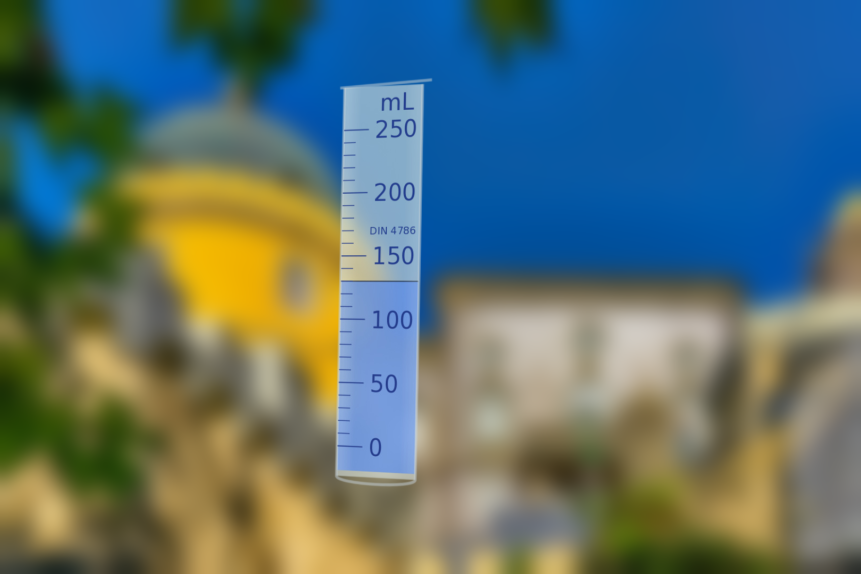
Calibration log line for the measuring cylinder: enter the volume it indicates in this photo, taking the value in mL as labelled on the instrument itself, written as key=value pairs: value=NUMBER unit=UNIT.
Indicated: value=130 unit=mL
